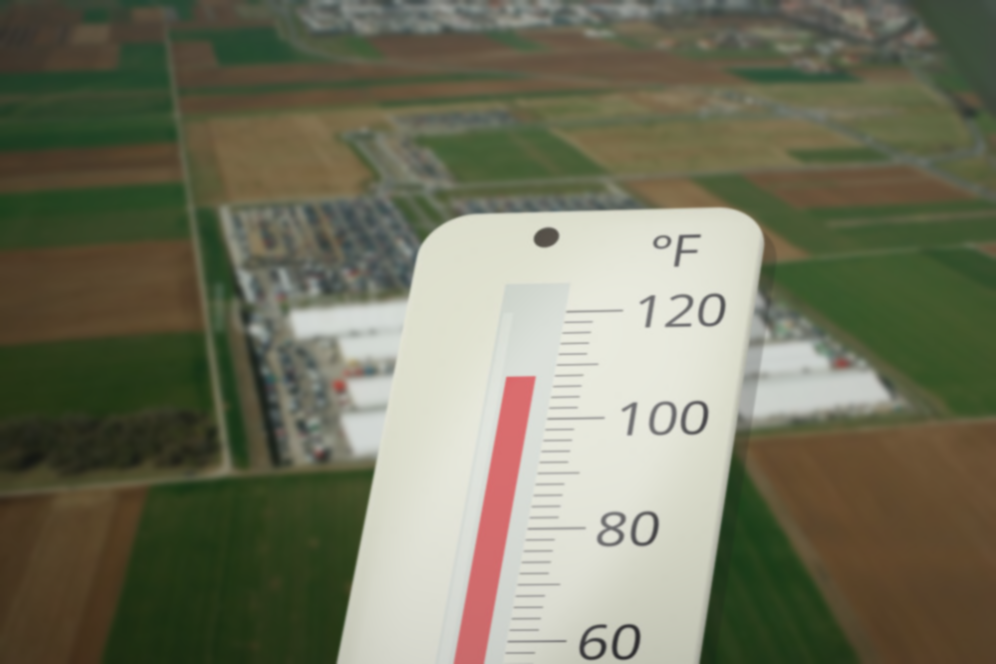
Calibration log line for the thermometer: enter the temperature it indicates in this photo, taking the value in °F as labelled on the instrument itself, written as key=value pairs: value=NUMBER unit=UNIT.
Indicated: value=108 unit=°F
